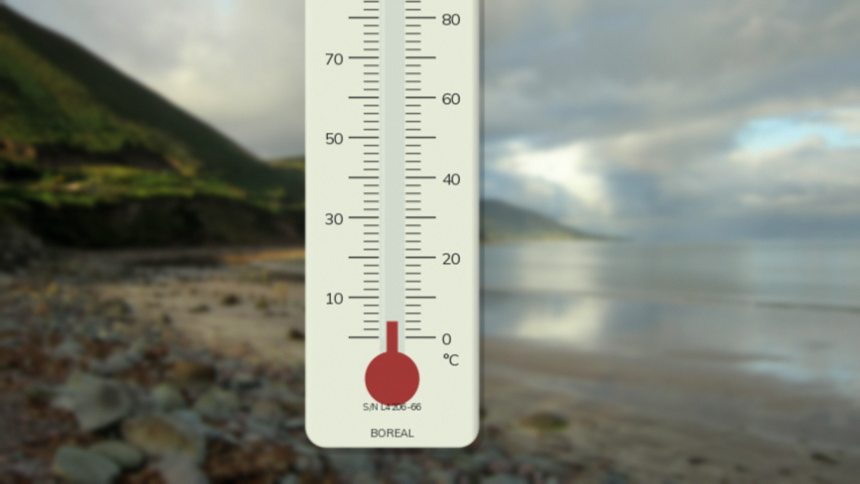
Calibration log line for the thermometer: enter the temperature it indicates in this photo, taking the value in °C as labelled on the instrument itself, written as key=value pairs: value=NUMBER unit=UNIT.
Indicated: value=4 unit=°C
